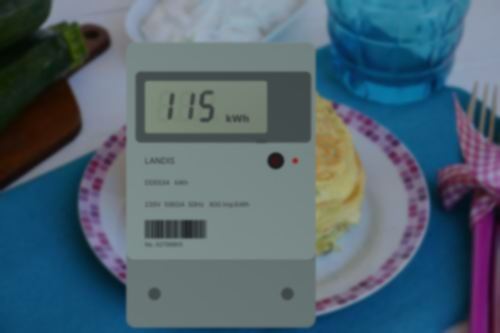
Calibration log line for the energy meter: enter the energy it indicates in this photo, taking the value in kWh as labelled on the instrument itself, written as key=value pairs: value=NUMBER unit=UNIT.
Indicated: value=115 unit=kWh
